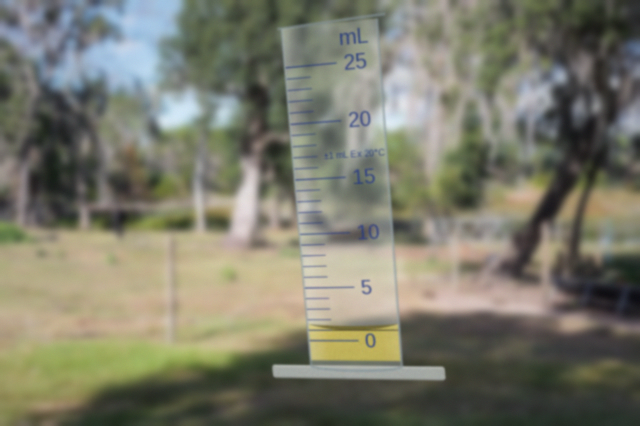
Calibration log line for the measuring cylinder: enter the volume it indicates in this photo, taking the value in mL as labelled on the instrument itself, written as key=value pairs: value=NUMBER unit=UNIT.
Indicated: value=1 unit=mL
